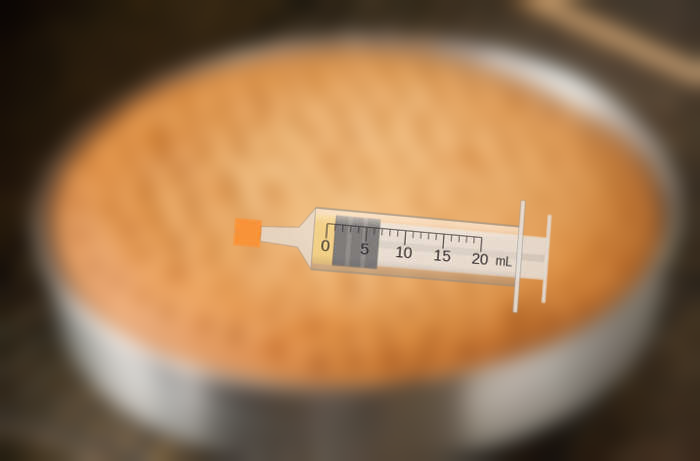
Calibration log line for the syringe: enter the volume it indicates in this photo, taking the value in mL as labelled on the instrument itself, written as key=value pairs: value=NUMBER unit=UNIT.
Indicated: value=1 unit=mL
